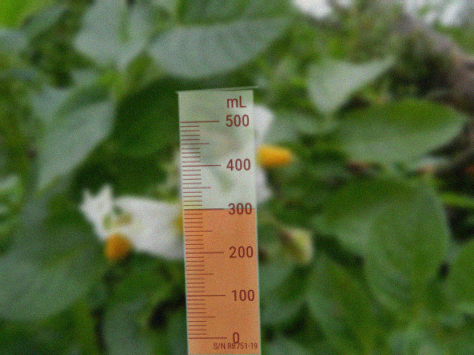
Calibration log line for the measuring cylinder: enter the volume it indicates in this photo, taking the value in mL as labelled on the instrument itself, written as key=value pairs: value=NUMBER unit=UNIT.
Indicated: value=300 unit=mL
